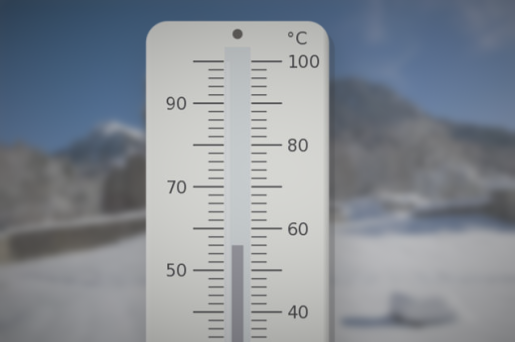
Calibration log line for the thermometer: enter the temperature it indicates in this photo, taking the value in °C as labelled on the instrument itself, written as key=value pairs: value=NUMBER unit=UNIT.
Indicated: value=56 unit=°C
